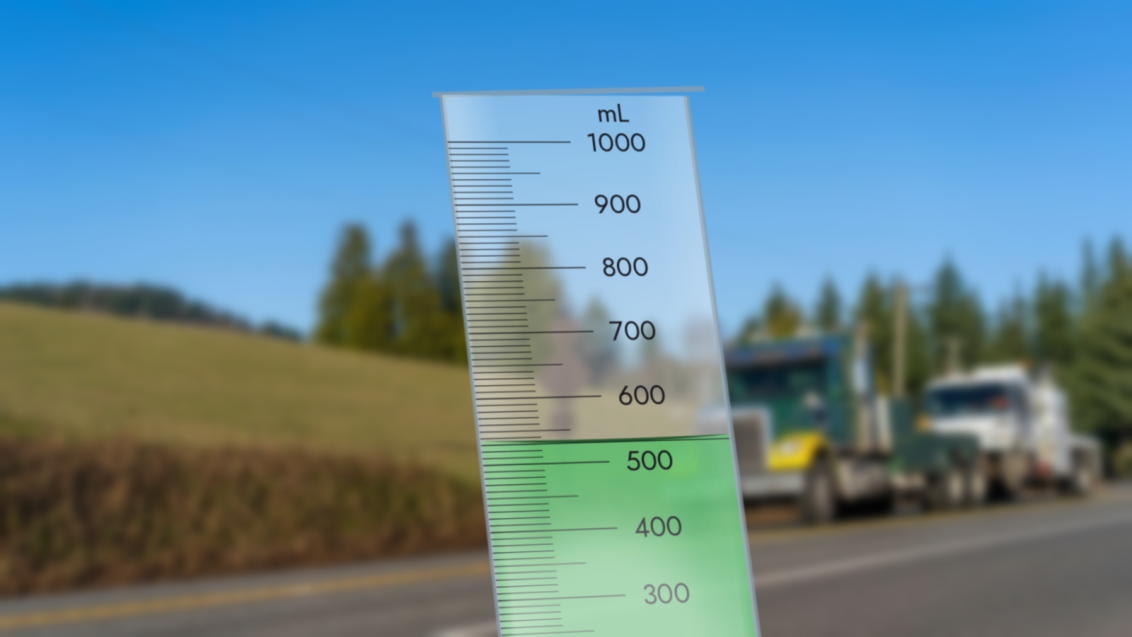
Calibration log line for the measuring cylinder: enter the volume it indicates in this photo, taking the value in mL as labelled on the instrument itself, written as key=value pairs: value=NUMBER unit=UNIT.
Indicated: value=530 unit=mL
